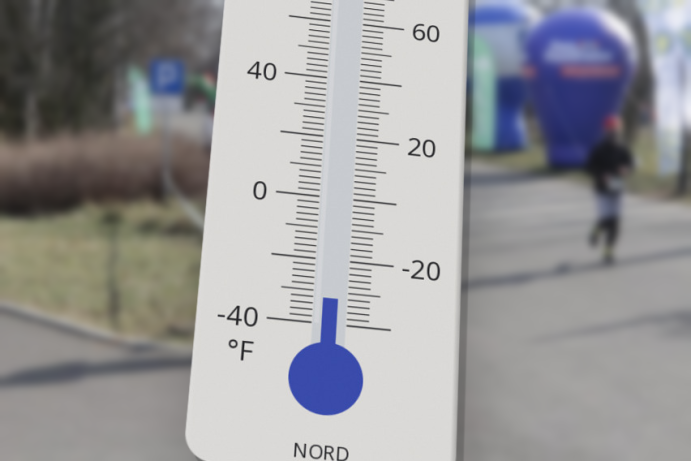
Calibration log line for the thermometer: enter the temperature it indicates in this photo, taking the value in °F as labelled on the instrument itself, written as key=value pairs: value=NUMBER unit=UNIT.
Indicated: value=-32 unit=°F
